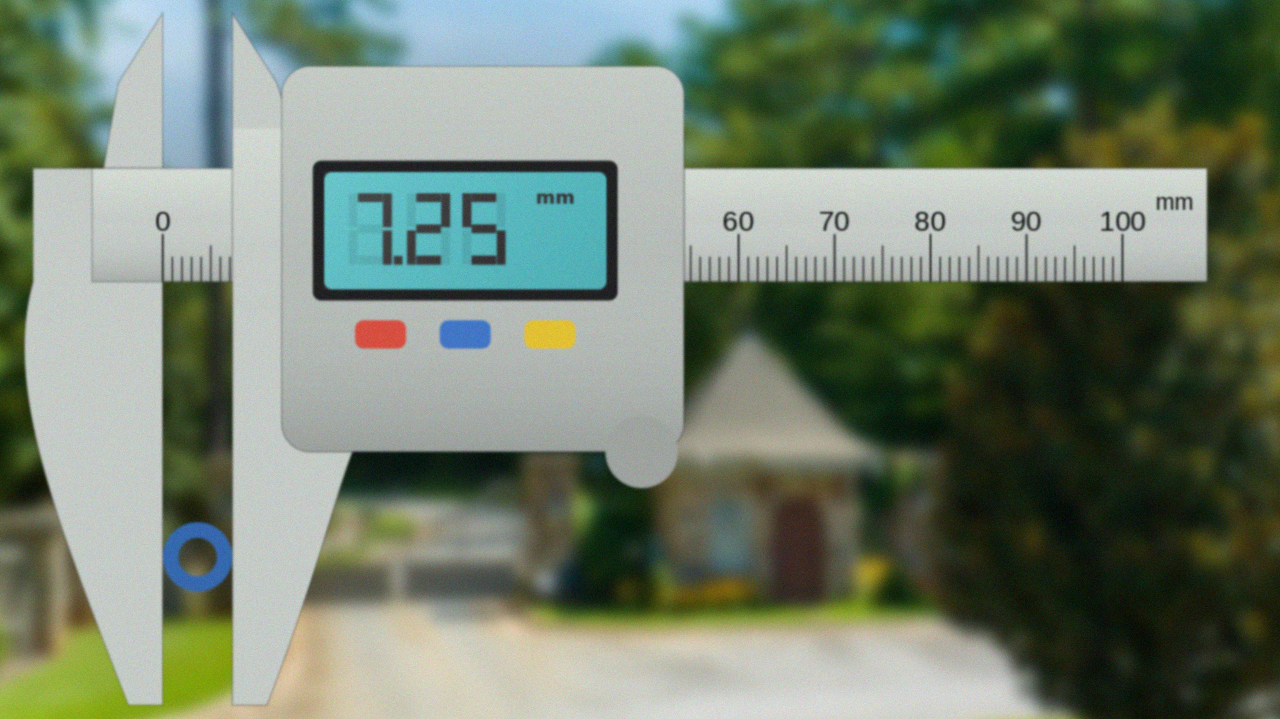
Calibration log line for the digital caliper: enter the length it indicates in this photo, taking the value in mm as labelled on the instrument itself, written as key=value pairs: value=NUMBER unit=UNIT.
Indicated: value=7.25 unit=mm
